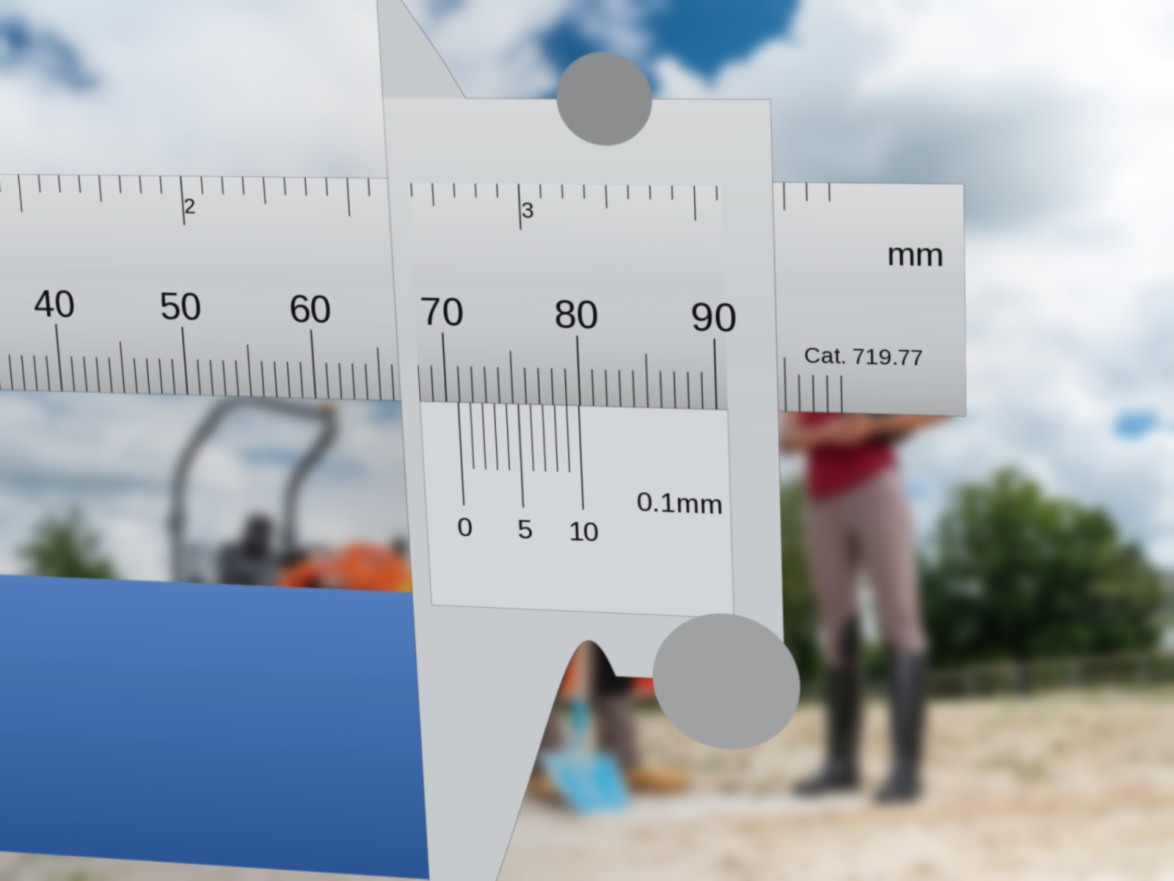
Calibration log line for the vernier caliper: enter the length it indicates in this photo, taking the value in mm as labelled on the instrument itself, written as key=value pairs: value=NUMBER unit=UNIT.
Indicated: value=70.9 unit=mm
